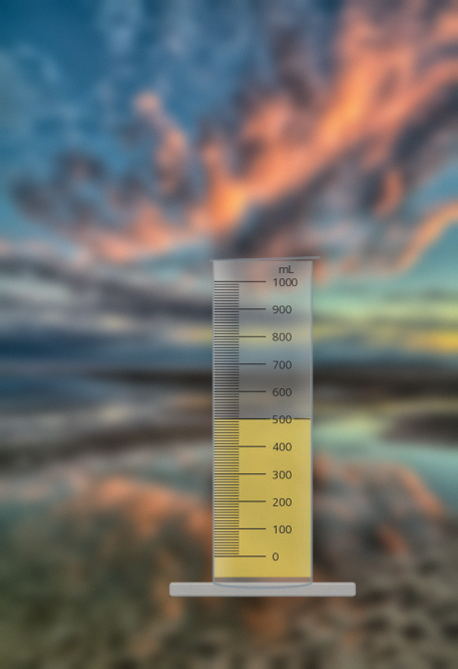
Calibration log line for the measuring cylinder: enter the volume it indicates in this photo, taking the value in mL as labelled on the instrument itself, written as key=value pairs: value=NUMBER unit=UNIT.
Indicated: value=500 unit=mL
